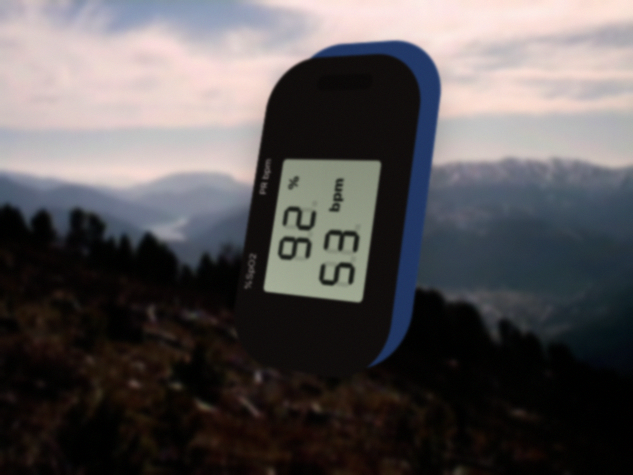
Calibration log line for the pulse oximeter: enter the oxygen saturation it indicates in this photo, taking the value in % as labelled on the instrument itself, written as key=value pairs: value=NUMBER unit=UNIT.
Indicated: value=92 unit=%
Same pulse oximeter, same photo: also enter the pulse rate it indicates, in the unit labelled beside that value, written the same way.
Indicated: value=53 unit=bpm
